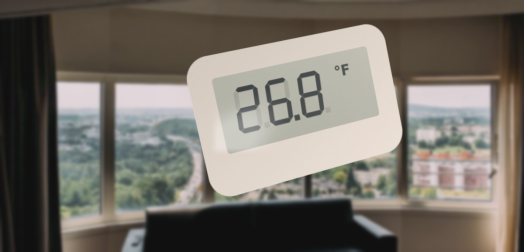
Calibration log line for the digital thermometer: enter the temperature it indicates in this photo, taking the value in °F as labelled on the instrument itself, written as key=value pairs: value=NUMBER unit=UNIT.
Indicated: value=26.8 unit=°F
